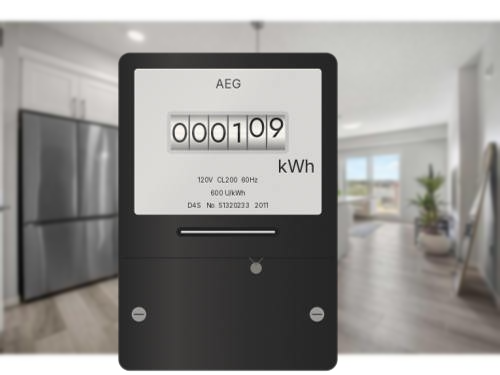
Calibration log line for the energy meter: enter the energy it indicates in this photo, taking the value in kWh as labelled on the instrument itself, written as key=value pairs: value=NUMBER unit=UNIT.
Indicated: value=109 unit=kWh
